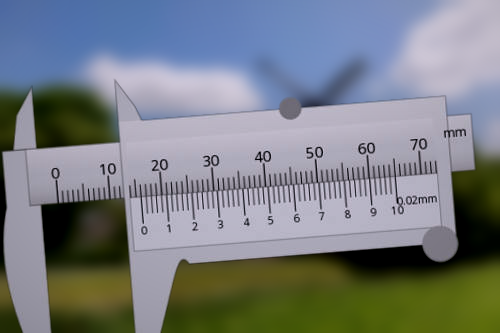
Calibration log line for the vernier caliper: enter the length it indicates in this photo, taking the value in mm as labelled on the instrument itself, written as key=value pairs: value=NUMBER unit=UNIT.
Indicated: value=16.0 unit=mm
